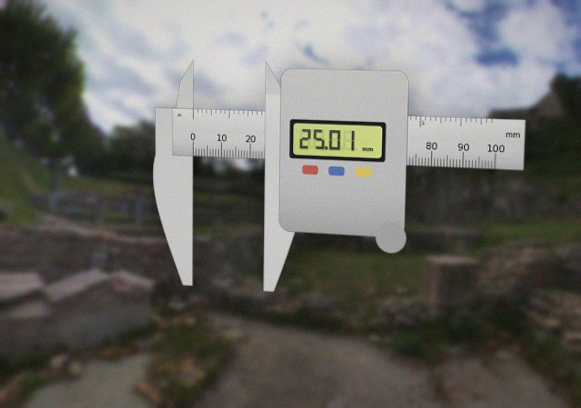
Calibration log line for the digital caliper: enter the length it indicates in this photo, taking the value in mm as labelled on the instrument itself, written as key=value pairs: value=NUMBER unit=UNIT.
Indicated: value=25.01 unit=mm
